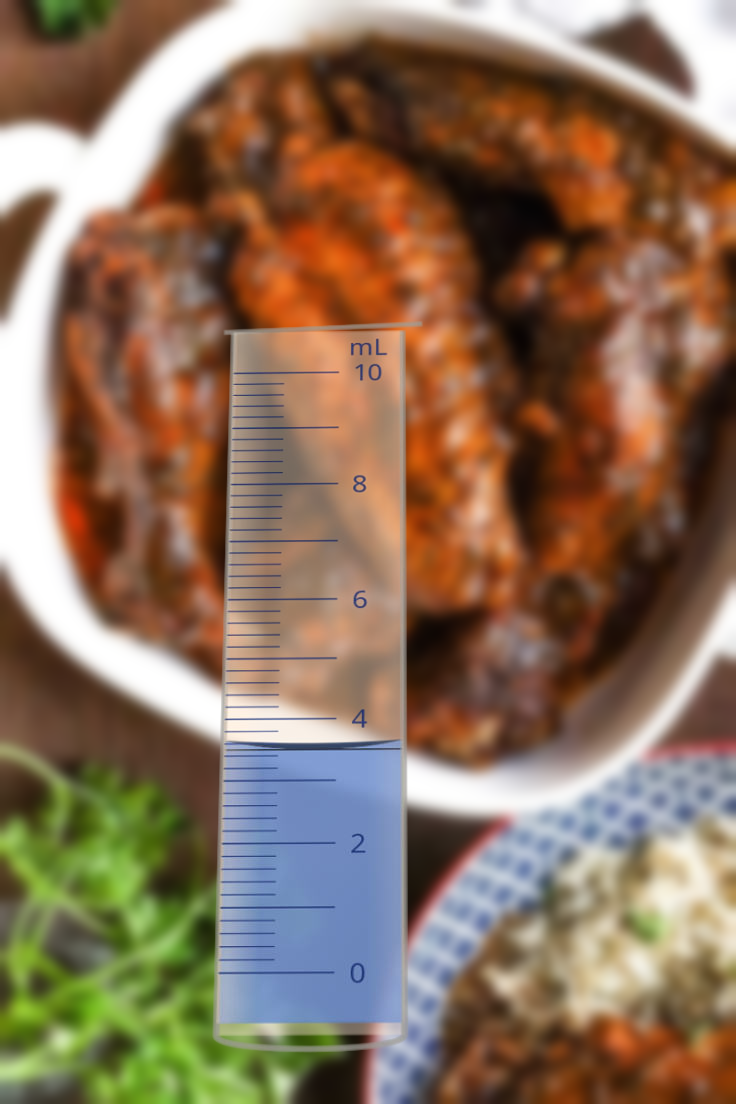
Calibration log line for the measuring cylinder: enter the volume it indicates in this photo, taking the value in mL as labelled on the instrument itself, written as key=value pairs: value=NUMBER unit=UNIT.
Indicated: value=3.5 unit=mL
